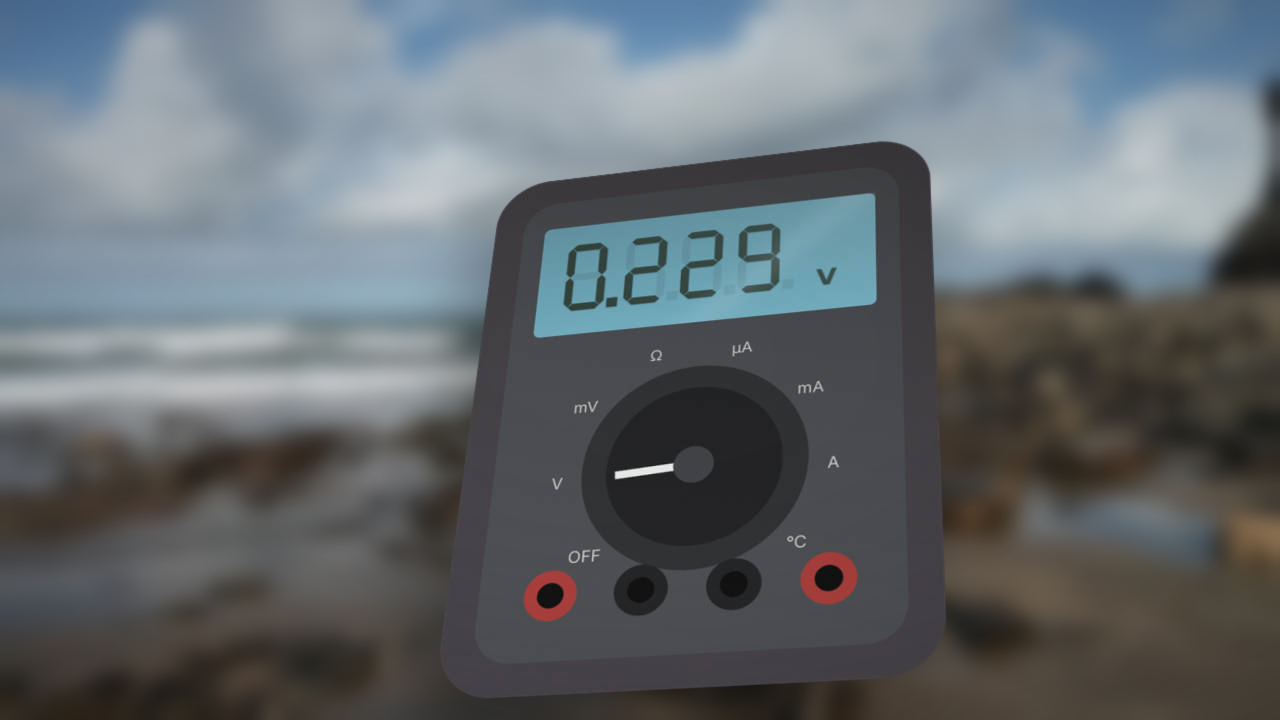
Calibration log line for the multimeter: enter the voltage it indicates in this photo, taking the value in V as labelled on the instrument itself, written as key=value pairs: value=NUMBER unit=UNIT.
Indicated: value=0.229 unit=V
